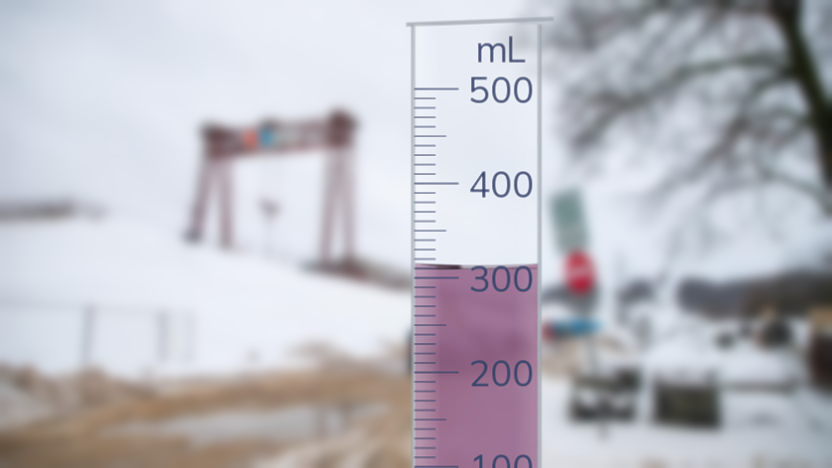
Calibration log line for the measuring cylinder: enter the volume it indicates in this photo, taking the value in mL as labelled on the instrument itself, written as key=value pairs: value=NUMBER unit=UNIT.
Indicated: value=310 unit=mL
